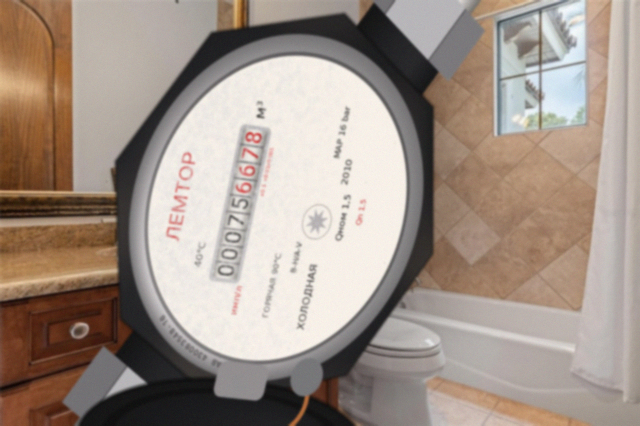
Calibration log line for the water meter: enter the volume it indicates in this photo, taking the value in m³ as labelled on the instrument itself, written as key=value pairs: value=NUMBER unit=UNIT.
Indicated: value=75.6678 unit=m³
